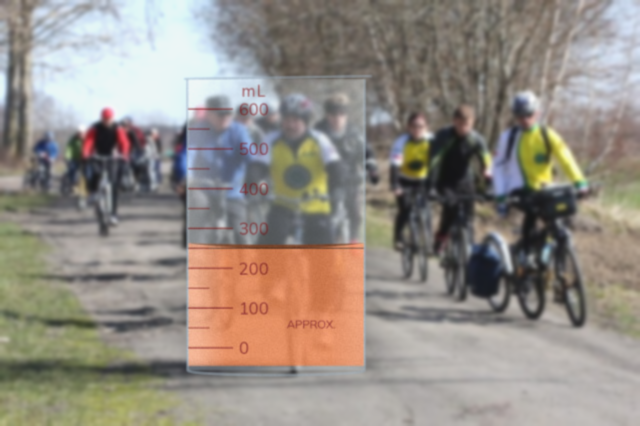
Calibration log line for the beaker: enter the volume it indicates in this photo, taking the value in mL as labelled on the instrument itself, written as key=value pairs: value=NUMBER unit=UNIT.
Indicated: value=250 unit=mL
